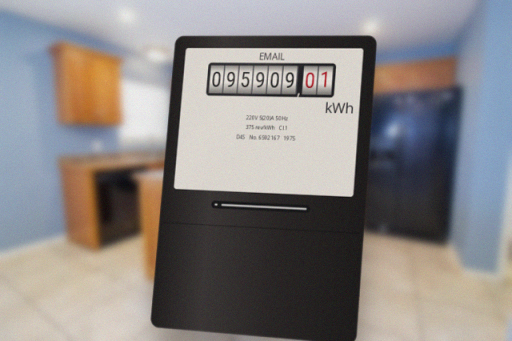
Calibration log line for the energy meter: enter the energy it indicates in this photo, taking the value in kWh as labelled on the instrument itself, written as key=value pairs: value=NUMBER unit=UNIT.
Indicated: value=95909.01 unit=kWh
